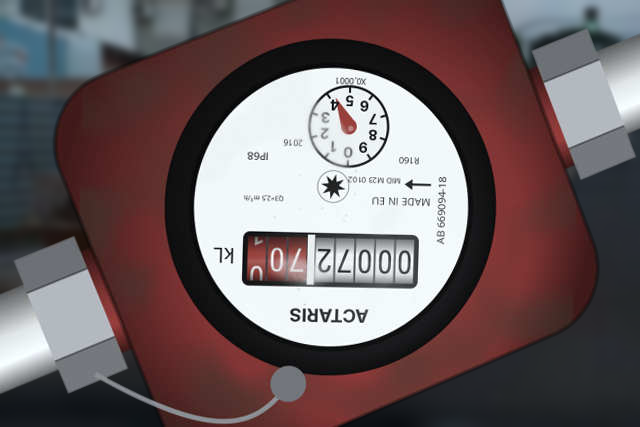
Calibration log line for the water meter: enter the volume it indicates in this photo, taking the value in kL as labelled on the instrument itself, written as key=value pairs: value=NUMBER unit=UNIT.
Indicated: value=72.7004 unit=kL
